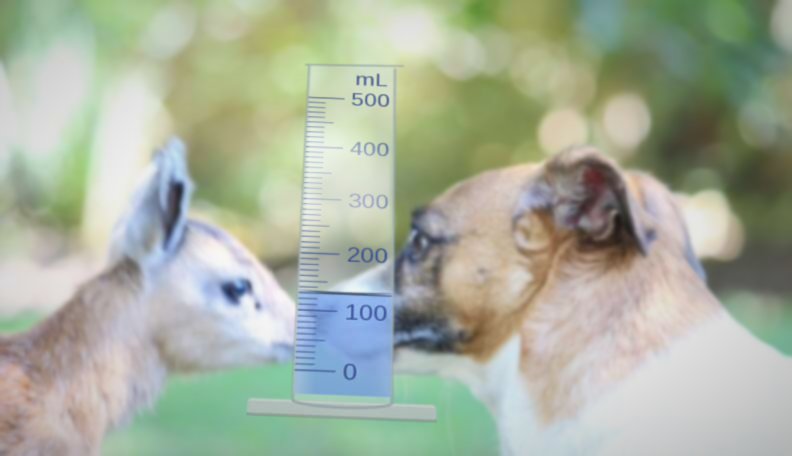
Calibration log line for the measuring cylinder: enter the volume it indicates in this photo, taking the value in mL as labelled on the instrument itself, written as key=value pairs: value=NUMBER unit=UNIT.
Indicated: value=130 unit=mL
